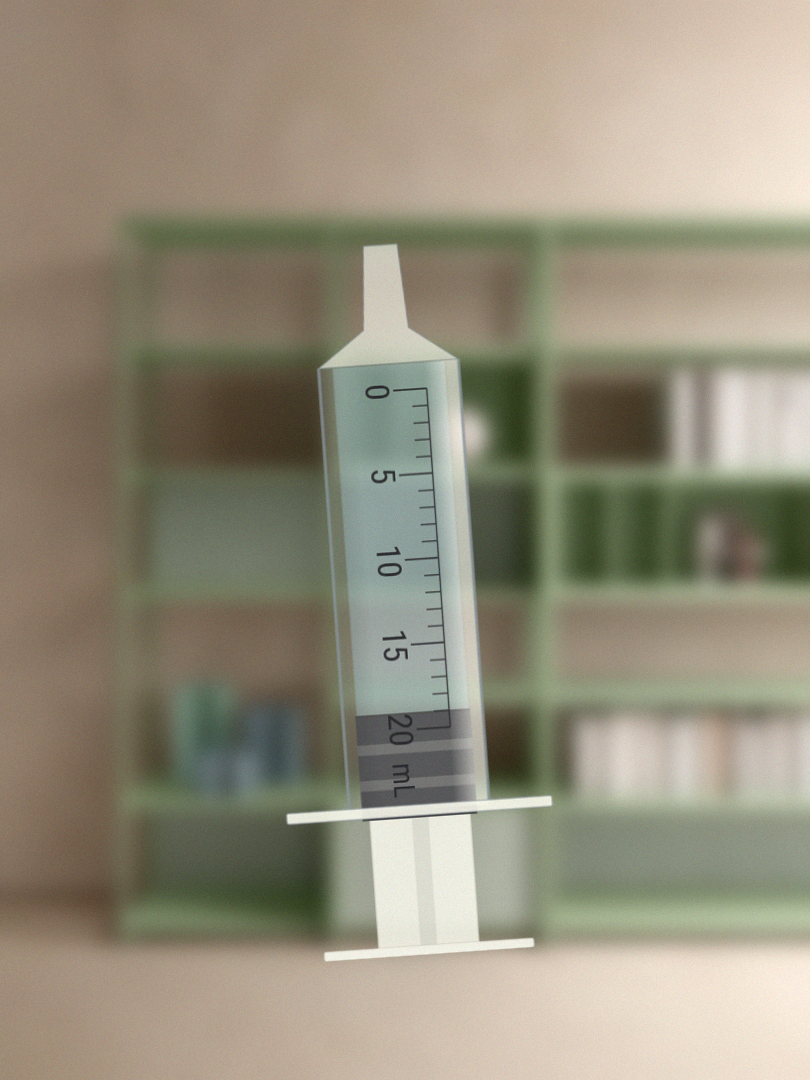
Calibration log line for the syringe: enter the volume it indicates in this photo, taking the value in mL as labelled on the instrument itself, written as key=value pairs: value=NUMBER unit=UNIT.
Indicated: value=19 unit=mL
